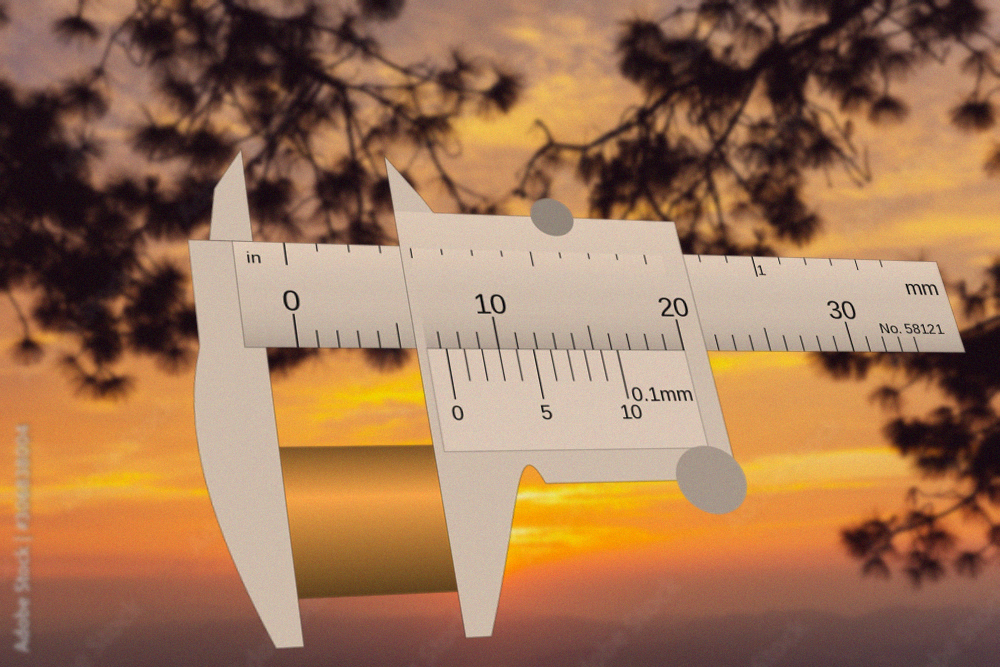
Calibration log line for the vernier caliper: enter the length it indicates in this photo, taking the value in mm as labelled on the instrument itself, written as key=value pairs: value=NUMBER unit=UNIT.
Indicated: value=7.3 unit=mm
